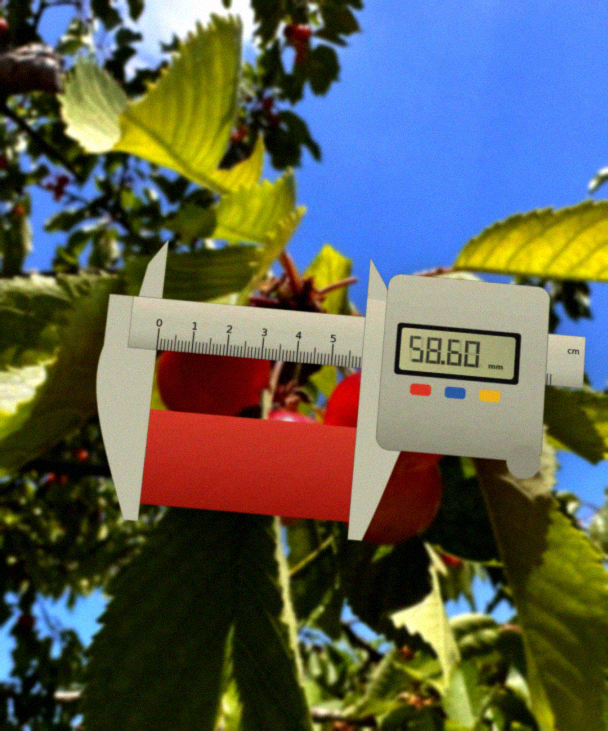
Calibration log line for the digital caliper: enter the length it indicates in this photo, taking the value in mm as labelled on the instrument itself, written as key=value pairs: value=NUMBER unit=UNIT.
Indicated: value=58.60 unit=mm
